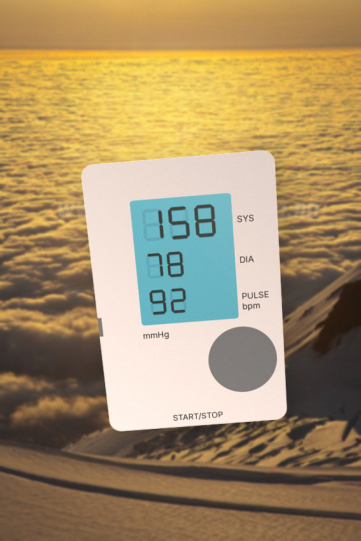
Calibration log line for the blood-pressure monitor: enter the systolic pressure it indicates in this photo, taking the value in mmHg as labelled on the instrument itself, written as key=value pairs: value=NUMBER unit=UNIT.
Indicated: value=158 unit=mmHg
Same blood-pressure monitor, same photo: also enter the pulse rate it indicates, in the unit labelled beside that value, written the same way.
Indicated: value=92 unit=bpm
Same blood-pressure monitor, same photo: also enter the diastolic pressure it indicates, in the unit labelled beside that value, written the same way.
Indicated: value=78 unit=mmHg
